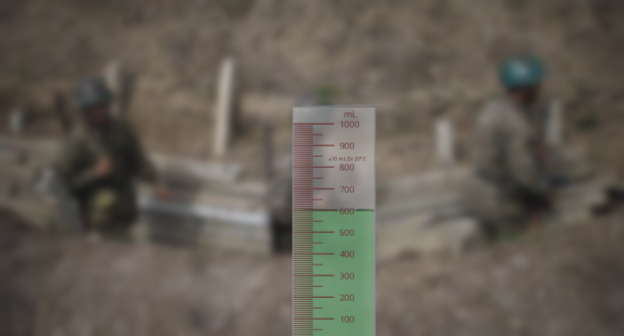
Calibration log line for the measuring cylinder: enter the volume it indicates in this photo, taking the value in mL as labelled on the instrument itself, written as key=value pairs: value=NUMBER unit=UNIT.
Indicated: value=600 unit=mL
